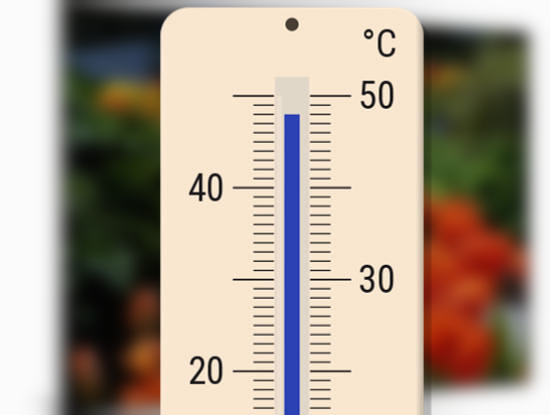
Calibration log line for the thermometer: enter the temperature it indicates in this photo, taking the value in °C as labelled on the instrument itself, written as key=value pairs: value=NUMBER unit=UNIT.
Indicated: value=48 unit=°C
